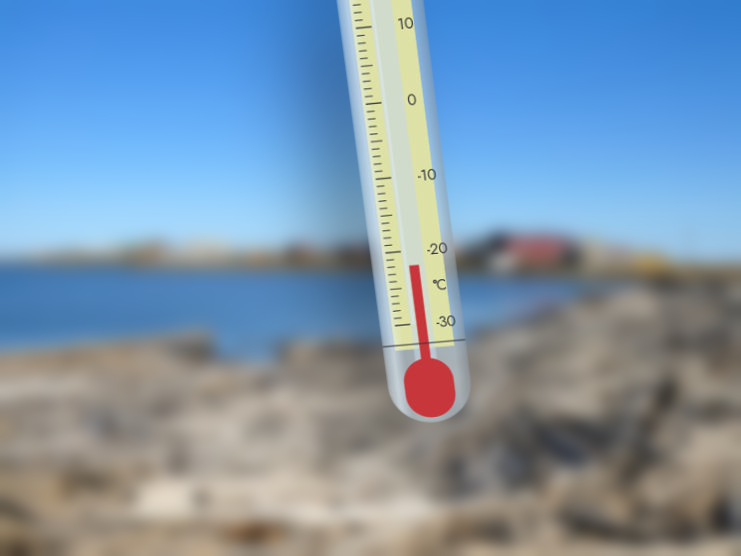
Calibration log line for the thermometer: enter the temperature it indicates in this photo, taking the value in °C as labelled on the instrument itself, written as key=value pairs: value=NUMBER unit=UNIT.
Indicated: value=-22 unit=°C
